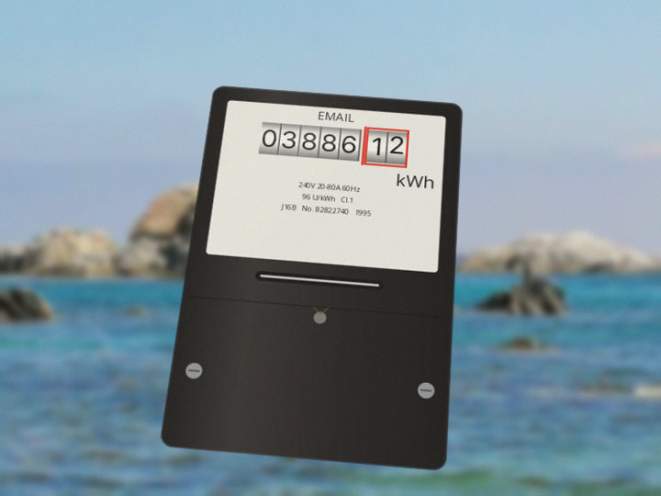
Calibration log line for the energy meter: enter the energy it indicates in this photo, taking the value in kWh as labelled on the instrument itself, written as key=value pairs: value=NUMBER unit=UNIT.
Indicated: value=3886.12 unit=kWh
